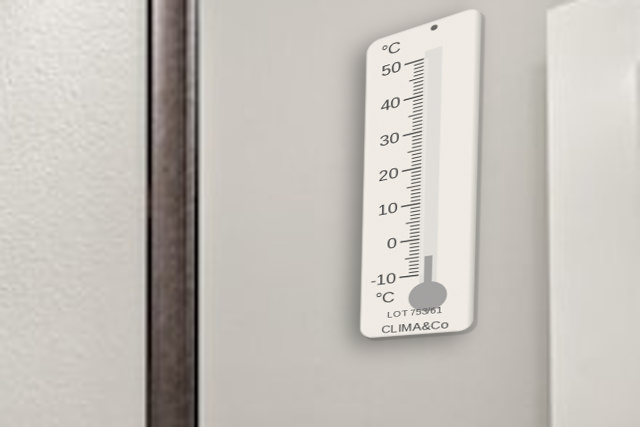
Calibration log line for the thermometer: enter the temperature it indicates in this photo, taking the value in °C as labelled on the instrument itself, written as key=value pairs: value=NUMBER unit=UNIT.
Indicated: value=-5 unit=°C
